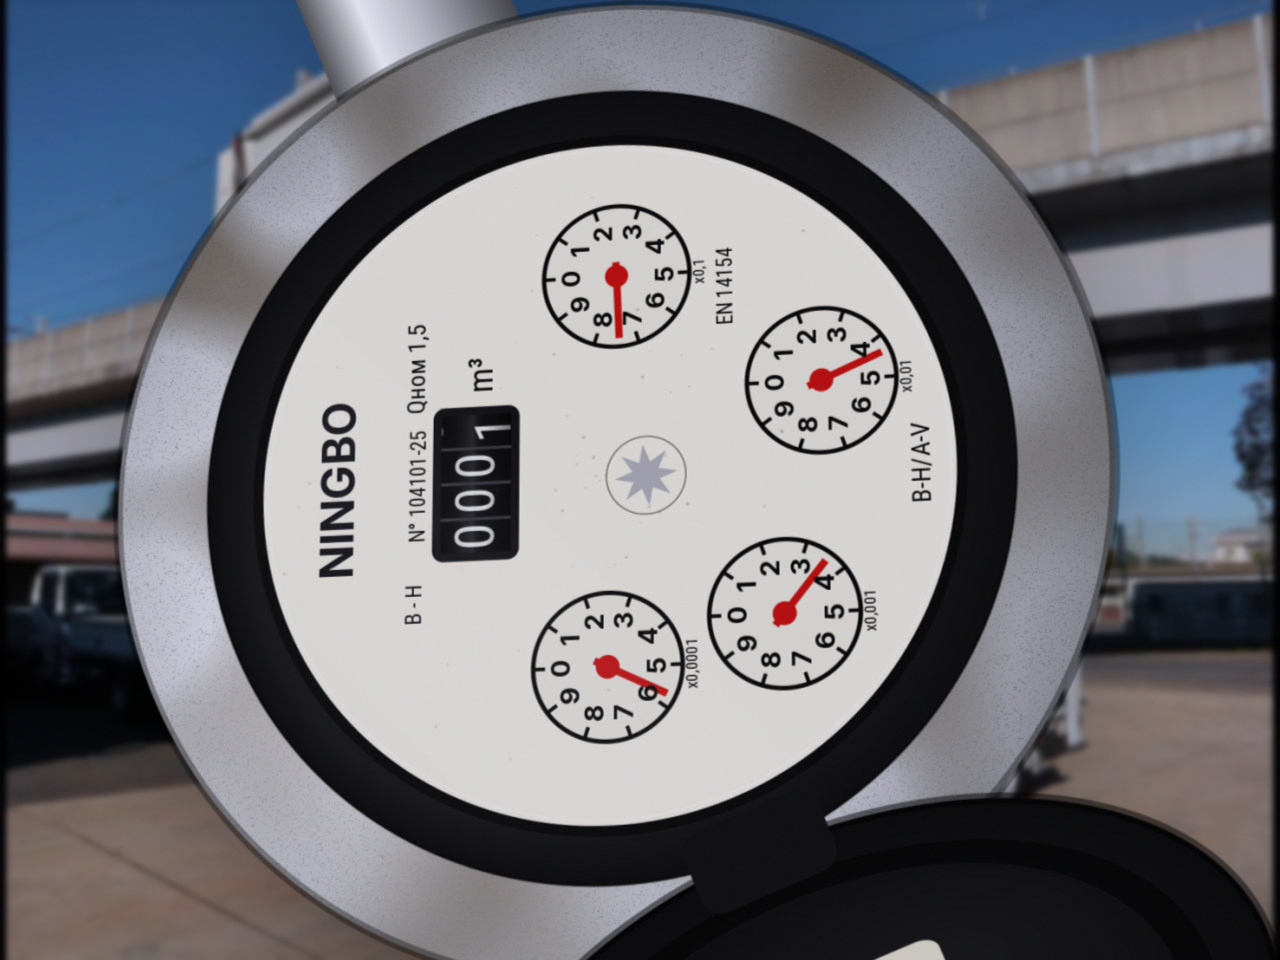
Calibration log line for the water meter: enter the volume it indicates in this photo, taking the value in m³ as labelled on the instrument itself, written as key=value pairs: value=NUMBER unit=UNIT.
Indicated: value=0.7435 unit=m³
